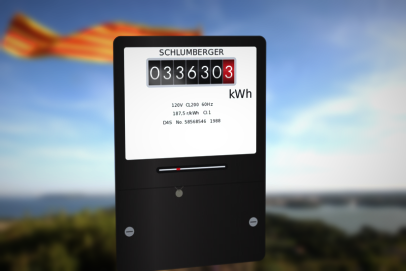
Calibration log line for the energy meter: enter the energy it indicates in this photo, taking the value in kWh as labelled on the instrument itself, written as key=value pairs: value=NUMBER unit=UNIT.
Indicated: value=33630.3 unit=kWh
